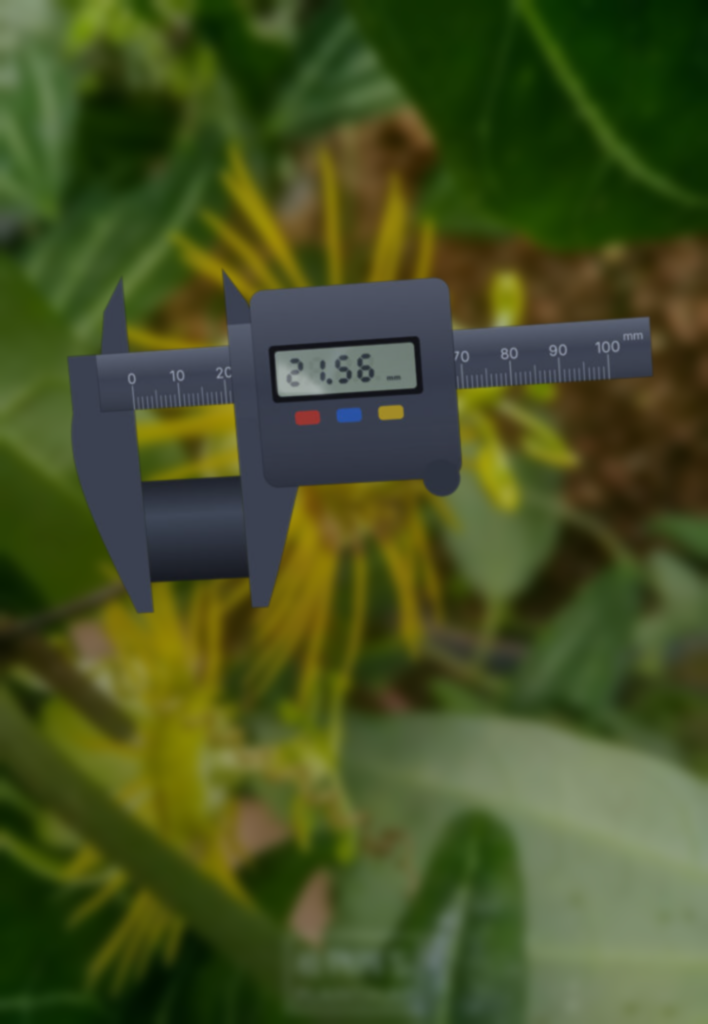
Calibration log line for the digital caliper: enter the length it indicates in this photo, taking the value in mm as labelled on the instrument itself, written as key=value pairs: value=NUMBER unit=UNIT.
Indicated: value=21.56 unit=mm
